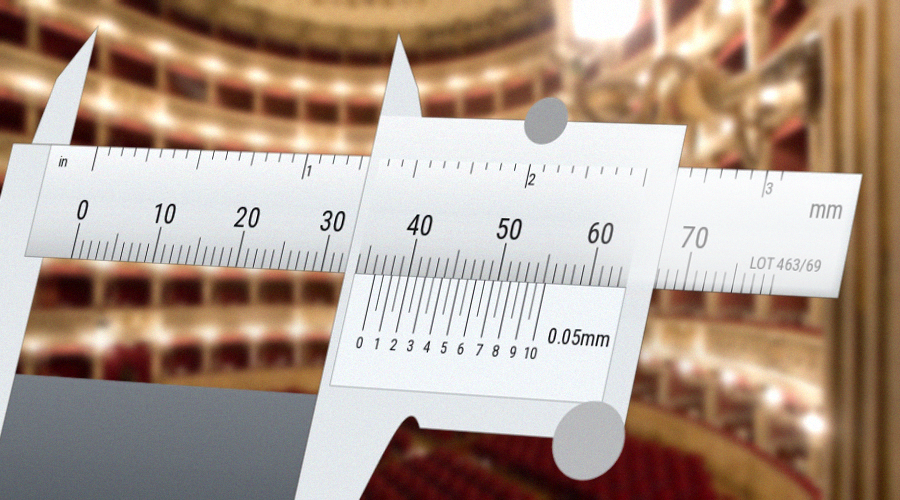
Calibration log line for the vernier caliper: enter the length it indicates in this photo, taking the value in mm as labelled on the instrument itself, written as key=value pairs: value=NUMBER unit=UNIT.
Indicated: value=36.2 unit=mm
